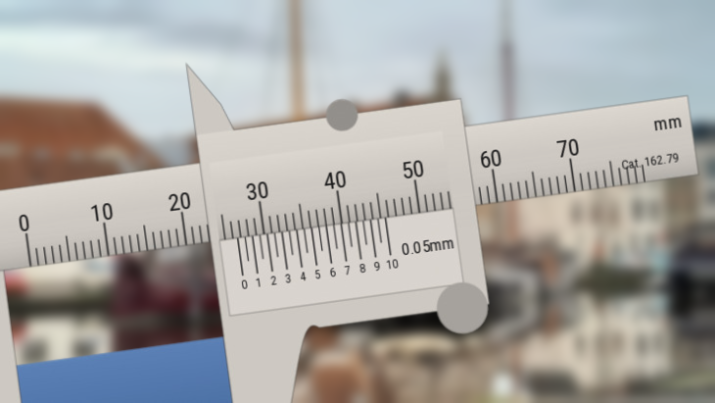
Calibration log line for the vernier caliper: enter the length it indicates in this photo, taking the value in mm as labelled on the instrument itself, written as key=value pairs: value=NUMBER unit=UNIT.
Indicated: value=26.6 unit=mm
